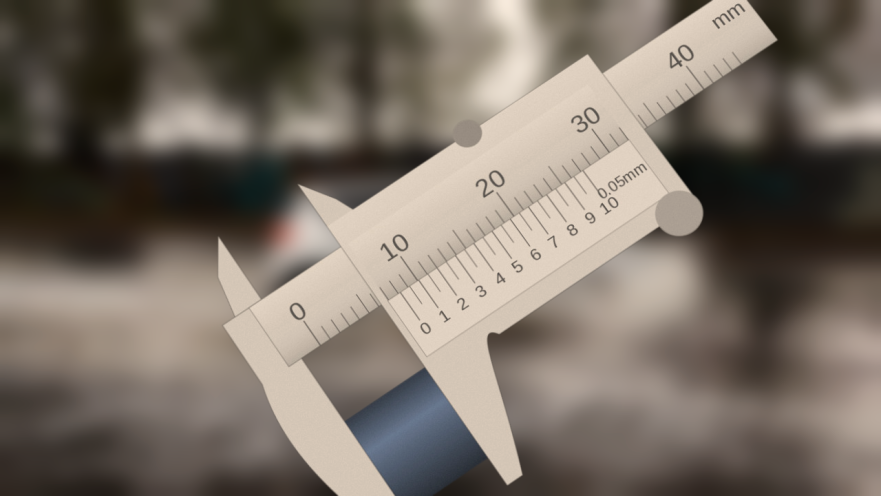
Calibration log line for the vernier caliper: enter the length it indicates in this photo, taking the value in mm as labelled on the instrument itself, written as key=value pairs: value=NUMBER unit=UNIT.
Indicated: value=8.2 unit=mm
